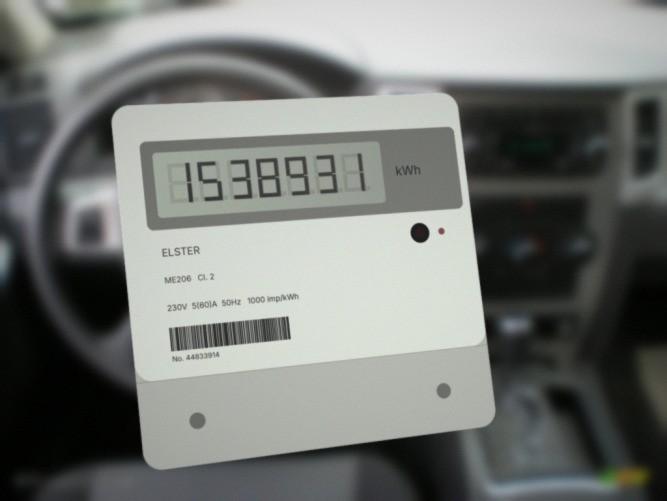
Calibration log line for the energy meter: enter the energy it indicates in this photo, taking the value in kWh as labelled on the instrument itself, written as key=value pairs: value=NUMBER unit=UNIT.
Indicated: value=1538931 unit=kWh
